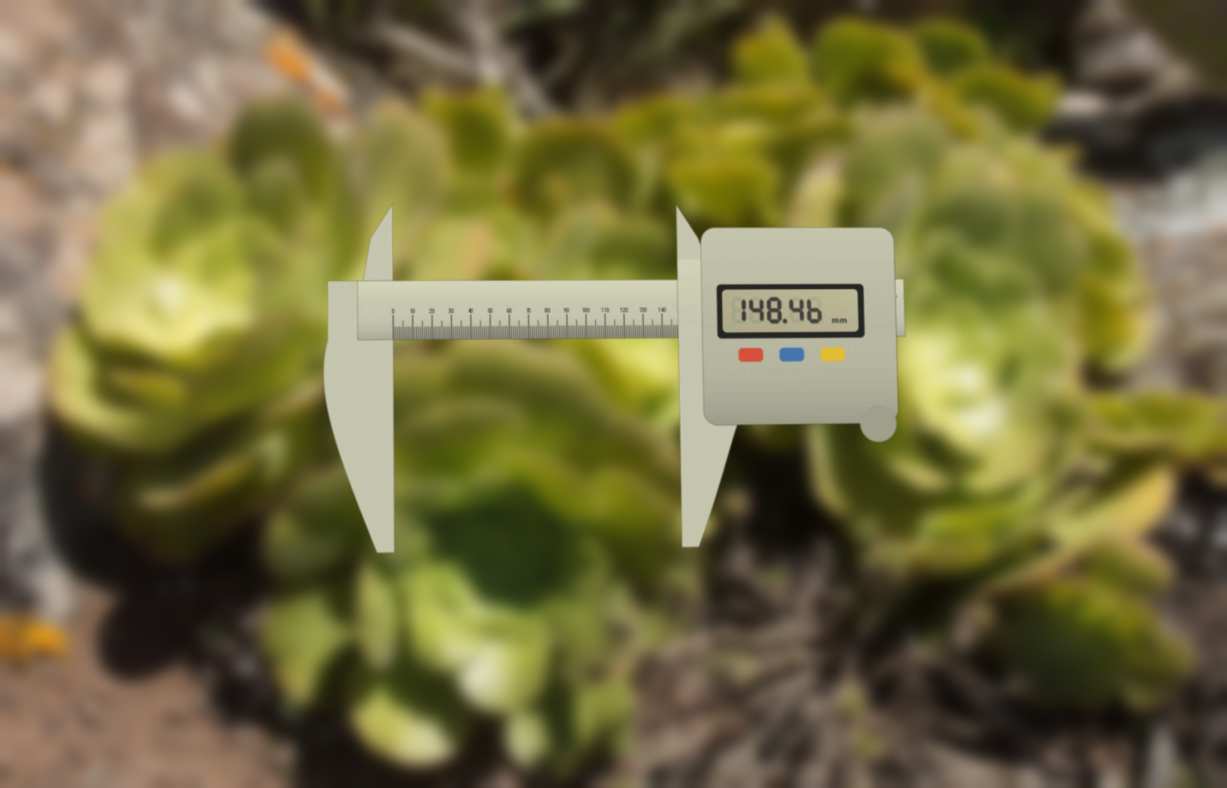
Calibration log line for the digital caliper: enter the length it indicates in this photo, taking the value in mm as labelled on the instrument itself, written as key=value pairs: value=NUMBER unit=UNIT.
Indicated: value=148.46 unit=mm
